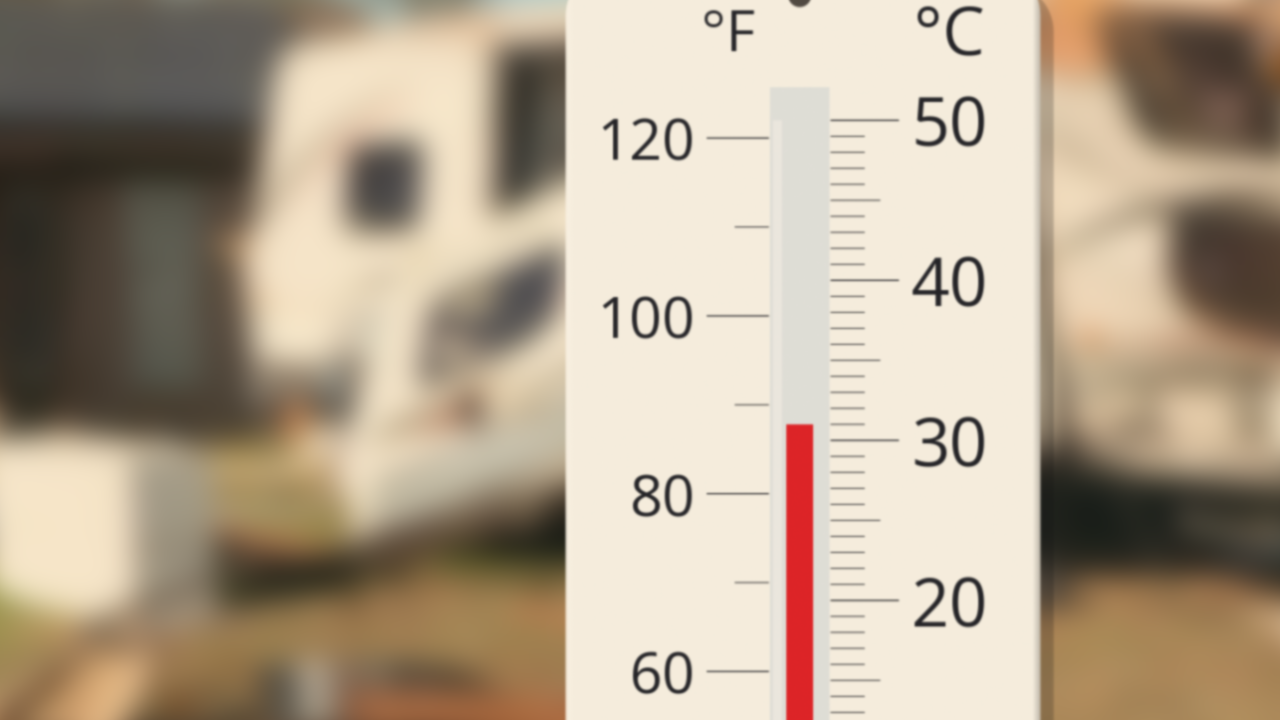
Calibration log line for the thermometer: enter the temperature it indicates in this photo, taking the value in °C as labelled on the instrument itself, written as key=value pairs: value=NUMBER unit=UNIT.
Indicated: value=31 unit=°C
